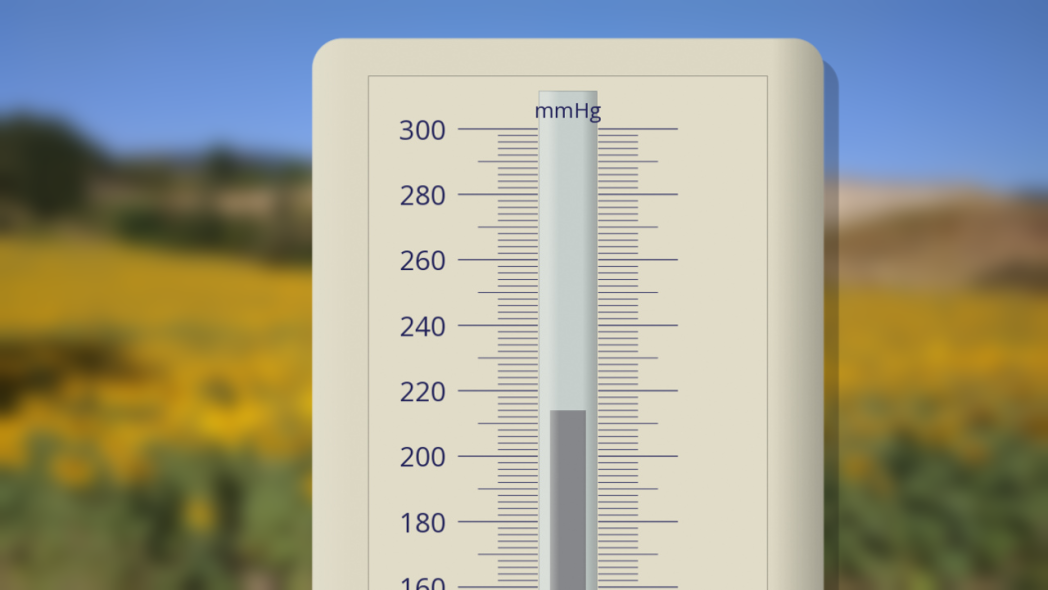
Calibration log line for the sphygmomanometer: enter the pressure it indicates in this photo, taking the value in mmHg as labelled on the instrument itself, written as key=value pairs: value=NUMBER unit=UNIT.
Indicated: value=214 unit=mmHg
